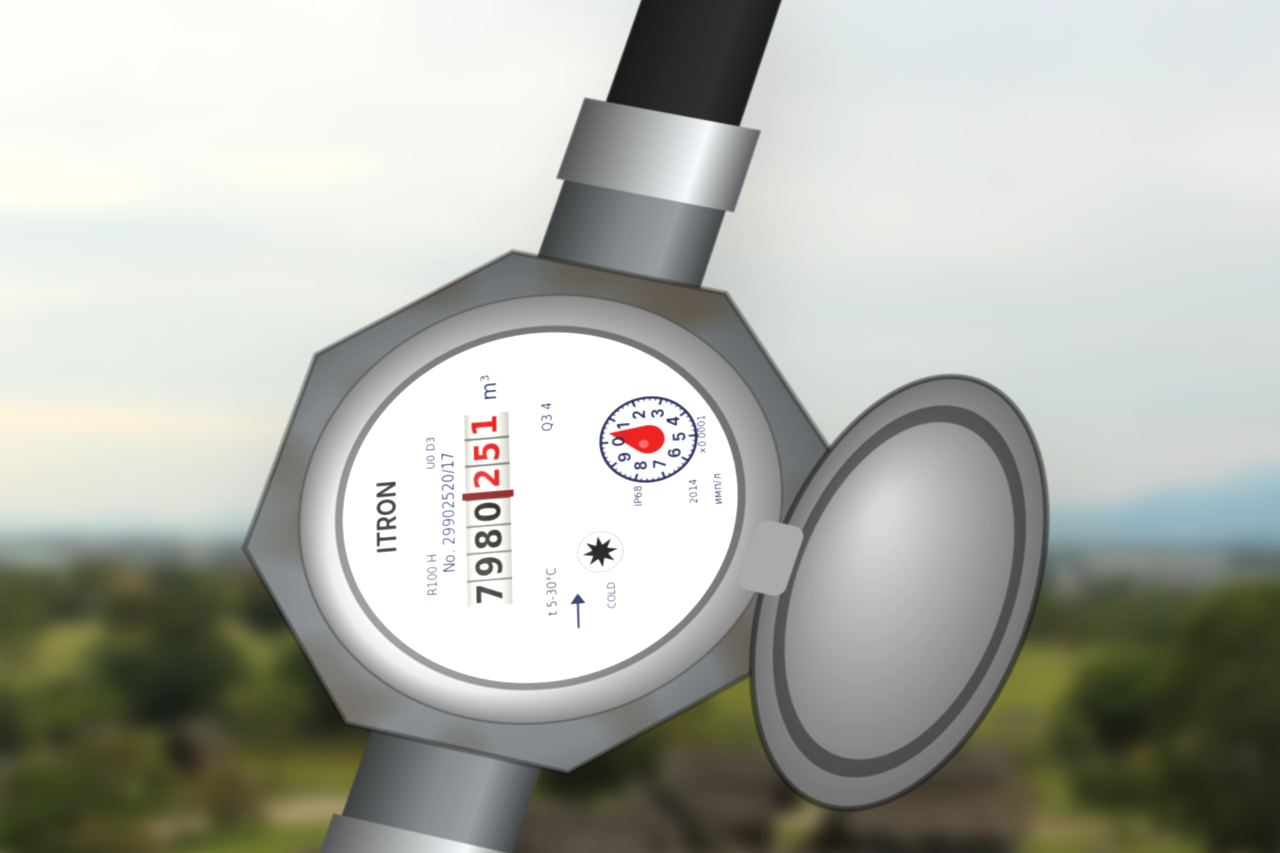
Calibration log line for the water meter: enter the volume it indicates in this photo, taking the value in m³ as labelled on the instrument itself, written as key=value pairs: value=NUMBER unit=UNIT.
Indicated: value=7980.2510 unit=m³
